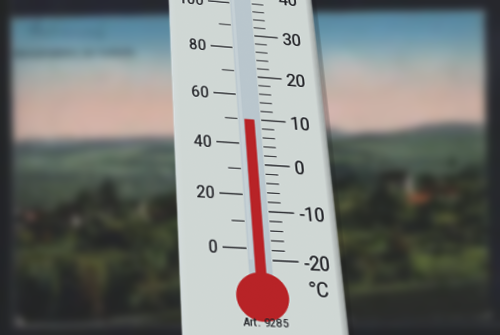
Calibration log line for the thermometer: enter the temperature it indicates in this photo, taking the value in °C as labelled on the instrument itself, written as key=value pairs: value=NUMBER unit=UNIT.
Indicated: value=10 unit=°C
